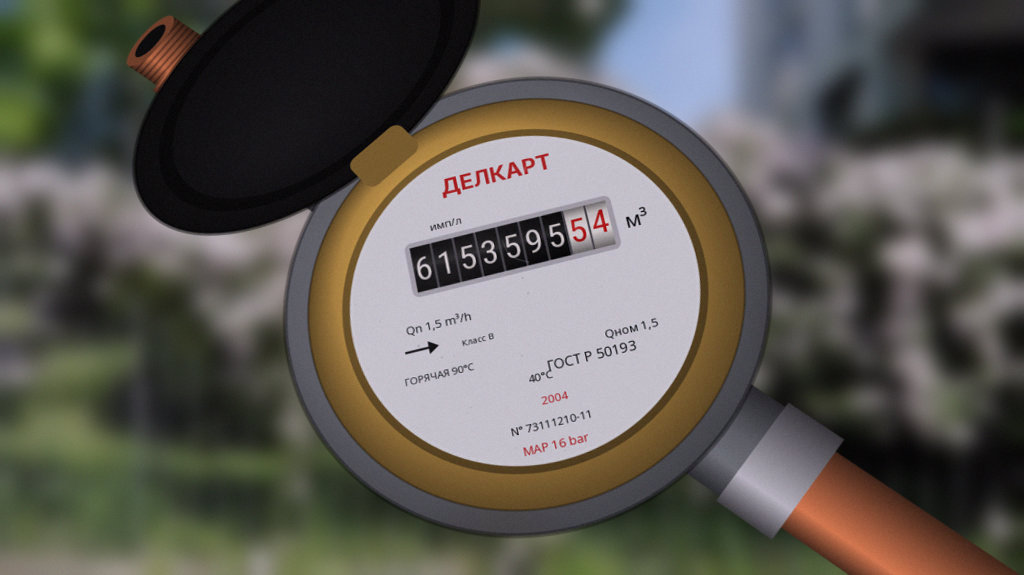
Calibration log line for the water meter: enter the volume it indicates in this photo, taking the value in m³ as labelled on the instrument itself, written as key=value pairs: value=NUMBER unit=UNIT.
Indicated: value=6153595.54 unit=m³
